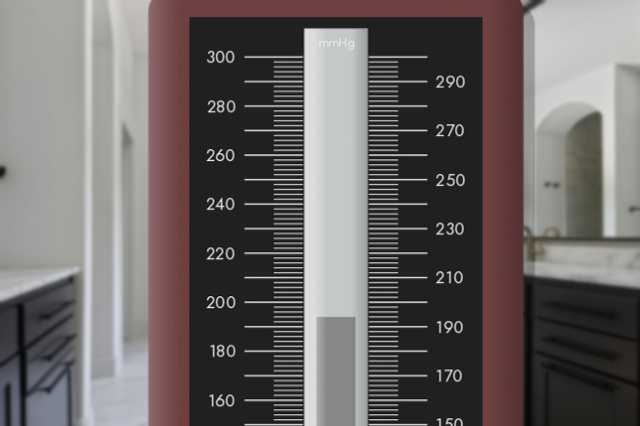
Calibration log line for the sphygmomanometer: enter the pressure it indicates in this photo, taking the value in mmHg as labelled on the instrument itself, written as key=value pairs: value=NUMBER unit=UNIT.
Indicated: value=194 unit=mmHg
